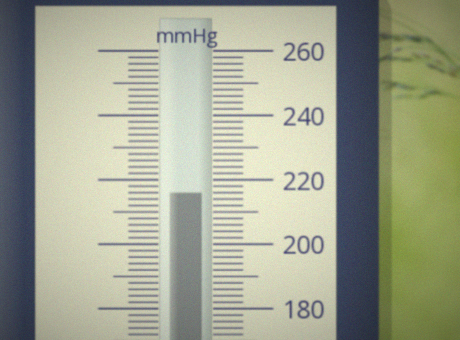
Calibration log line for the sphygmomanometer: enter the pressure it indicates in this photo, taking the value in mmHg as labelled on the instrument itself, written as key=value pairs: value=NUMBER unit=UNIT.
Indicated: value=216 unit=mmHg
